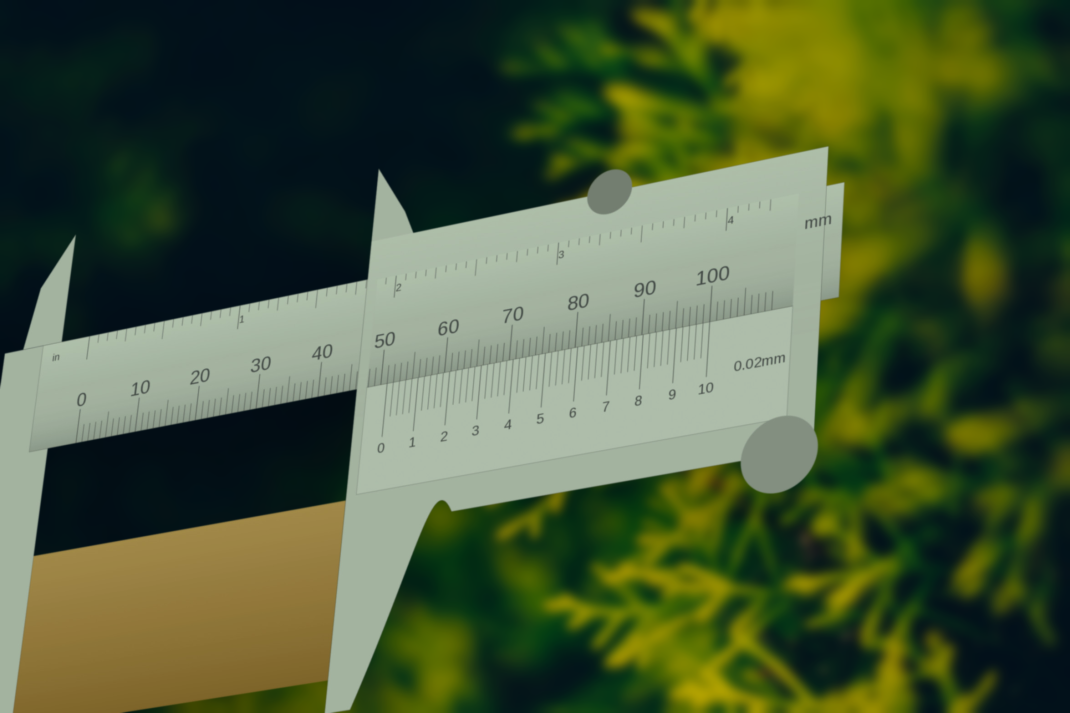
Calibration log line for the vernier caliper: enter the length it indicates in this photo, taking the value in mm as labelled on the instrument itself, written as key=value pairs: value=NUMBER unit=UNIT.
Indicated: value=51.0 unit=mm
